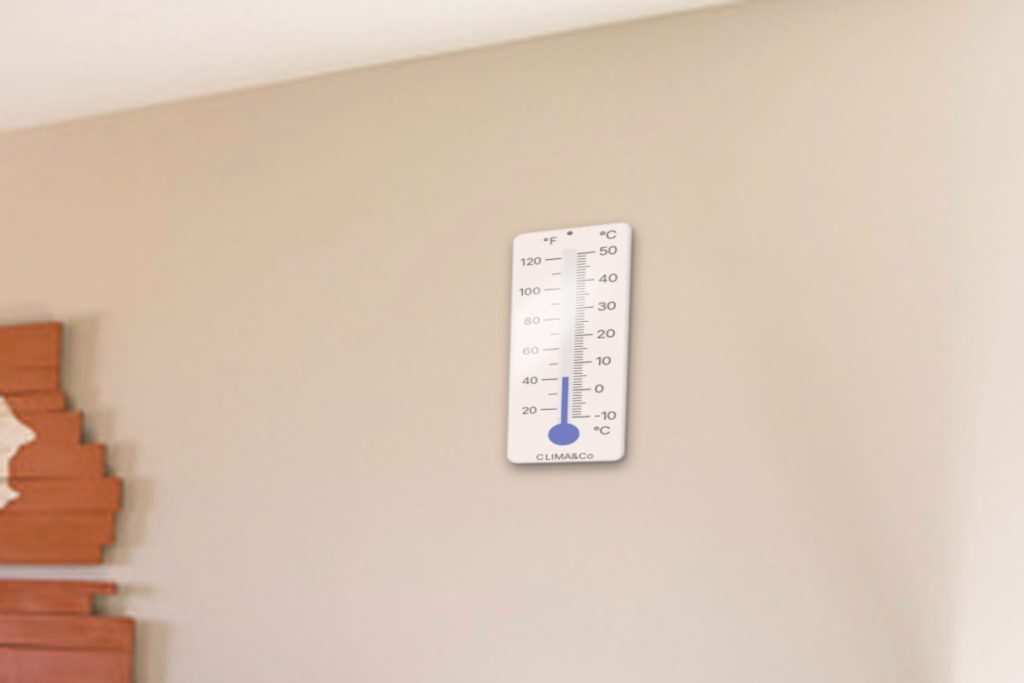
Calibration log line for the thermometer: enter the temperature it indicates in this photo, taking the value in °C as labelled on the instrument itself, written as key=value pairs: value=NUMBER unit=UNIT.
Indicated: value=5 unit=°C
